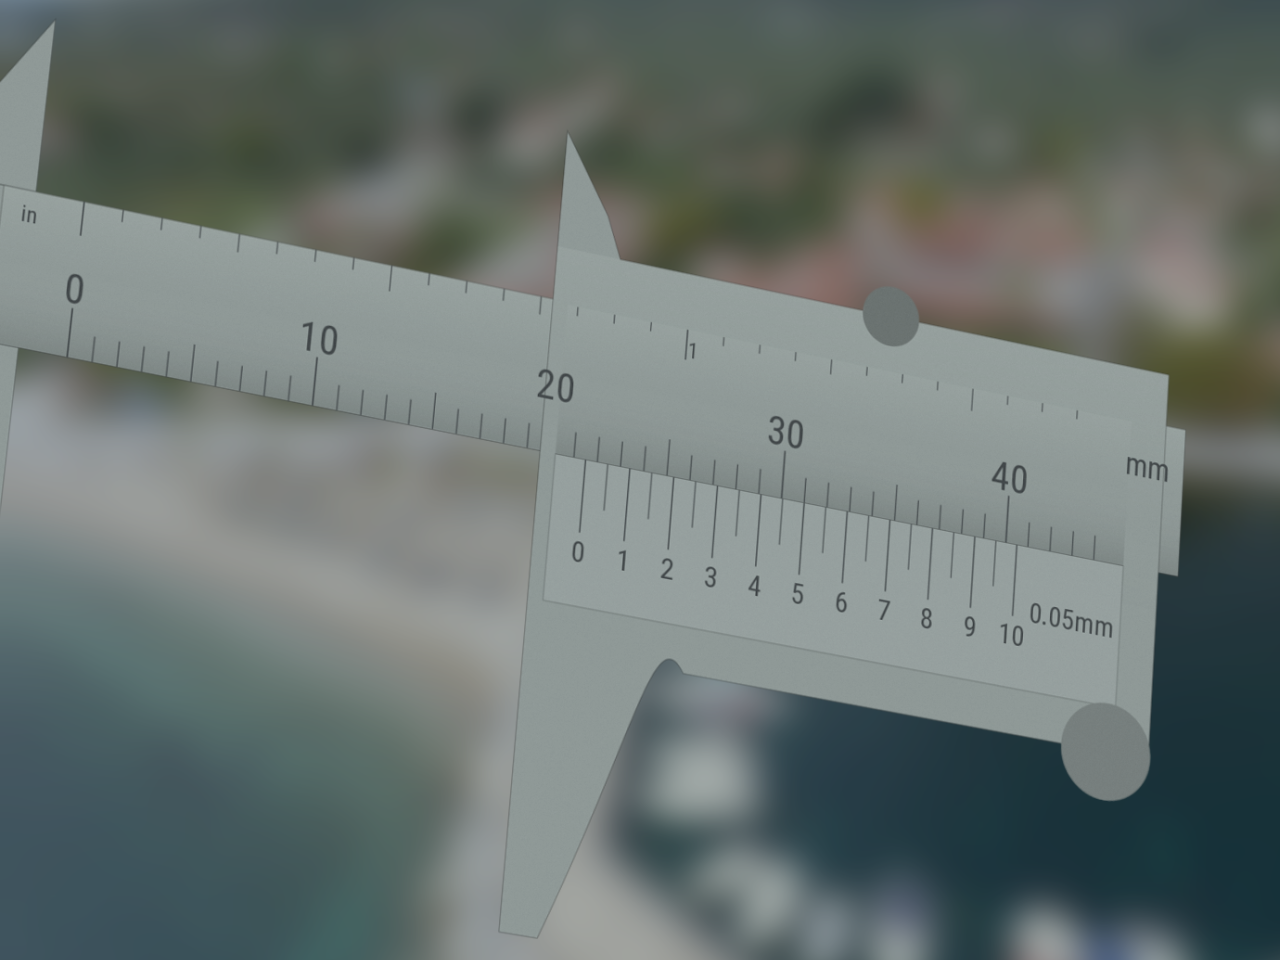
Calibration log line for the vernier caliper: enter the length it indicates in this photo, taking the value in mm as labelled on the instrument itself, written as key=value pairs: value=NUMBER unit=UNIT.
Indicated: value=21.50 unit=mm
